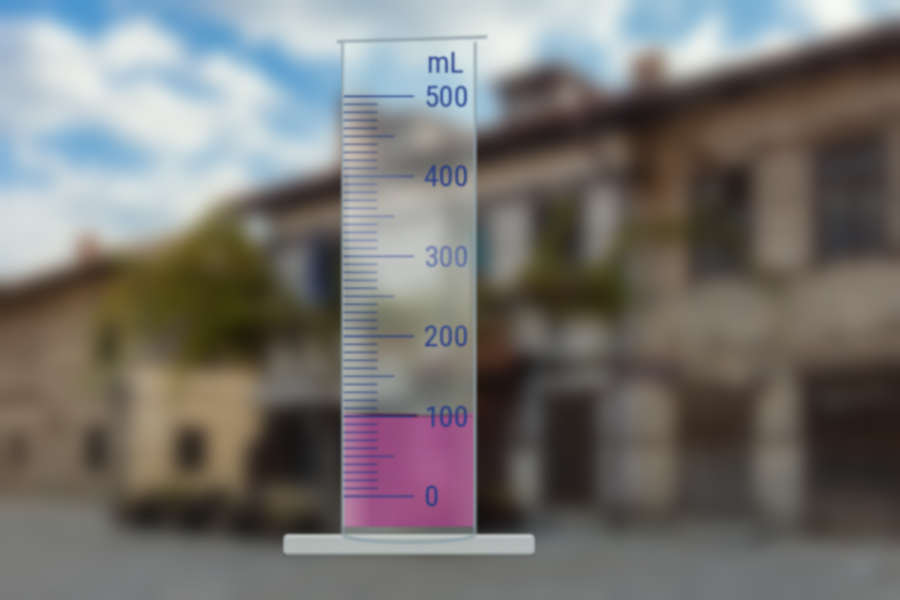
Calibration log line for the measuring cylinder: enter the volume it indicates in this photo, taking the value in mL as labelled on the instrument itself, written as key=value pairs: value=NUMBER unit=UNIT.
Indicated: value=100 unit=mL
